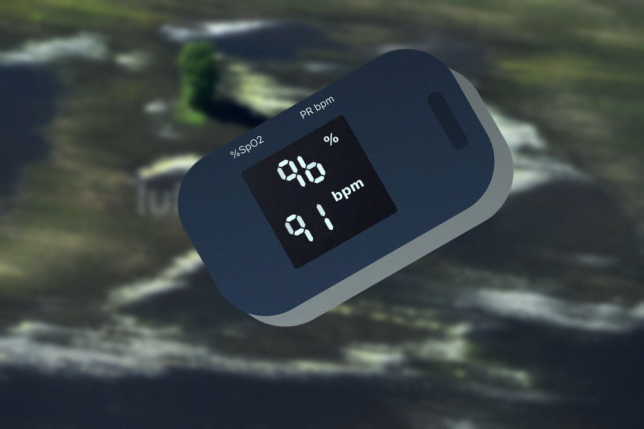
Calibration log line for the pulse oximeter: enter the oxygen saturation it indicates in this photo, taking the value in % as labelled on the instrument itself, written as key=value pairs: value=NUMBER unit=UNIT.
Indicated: value=96 unit=%
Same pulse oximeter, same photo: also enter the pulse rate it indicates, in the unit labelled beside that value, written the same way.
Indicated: value=91 unit=bpm
